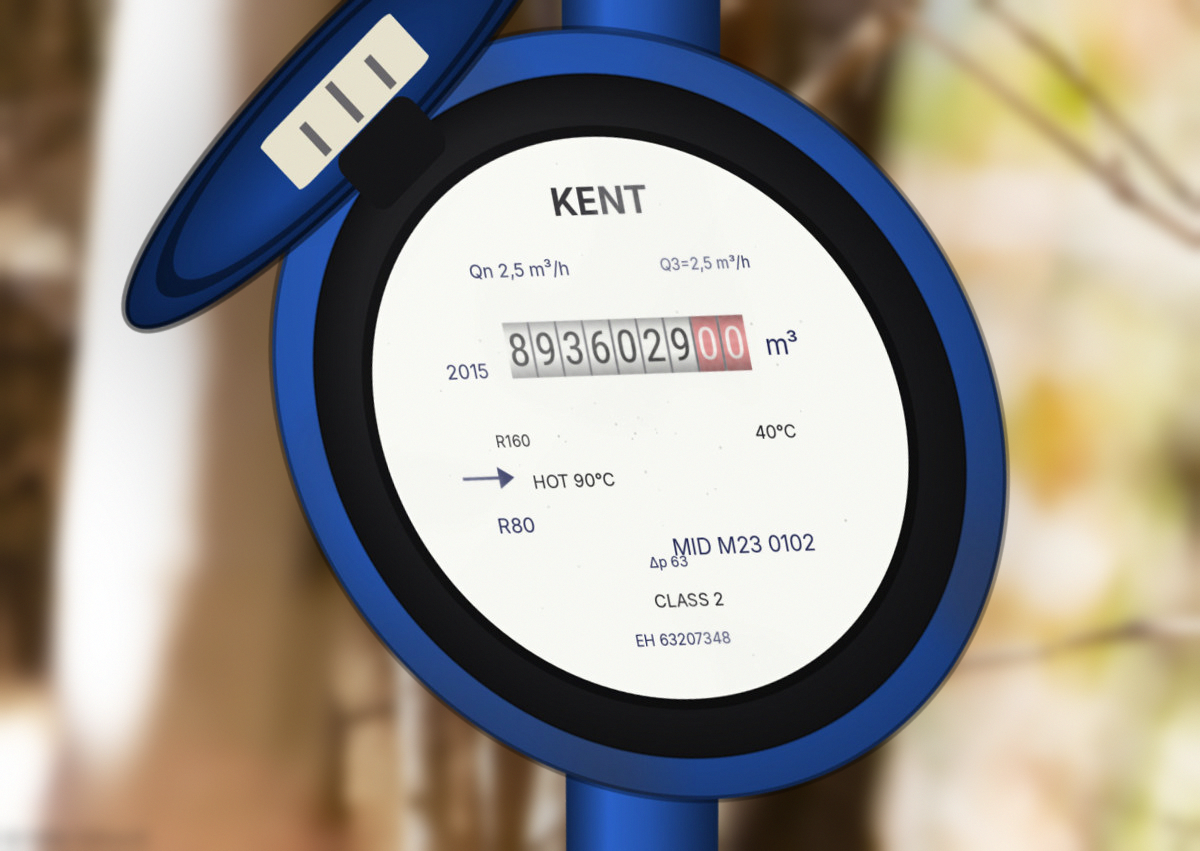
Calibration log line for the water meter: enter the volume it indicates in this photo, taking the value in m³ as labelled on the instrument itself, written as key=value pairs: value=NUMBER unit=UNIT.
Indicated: value=8936029.00 unit=m³
